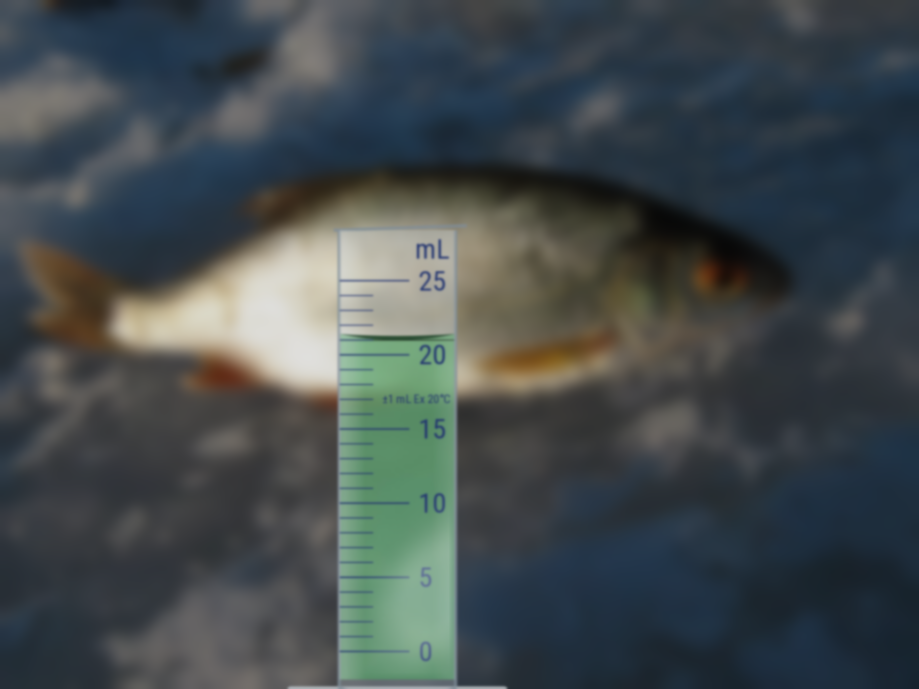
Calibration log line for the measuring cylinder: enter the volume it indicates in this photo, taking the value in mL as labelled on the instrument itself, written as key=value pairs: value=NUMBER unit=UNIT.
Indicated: value=21 unit=mL
